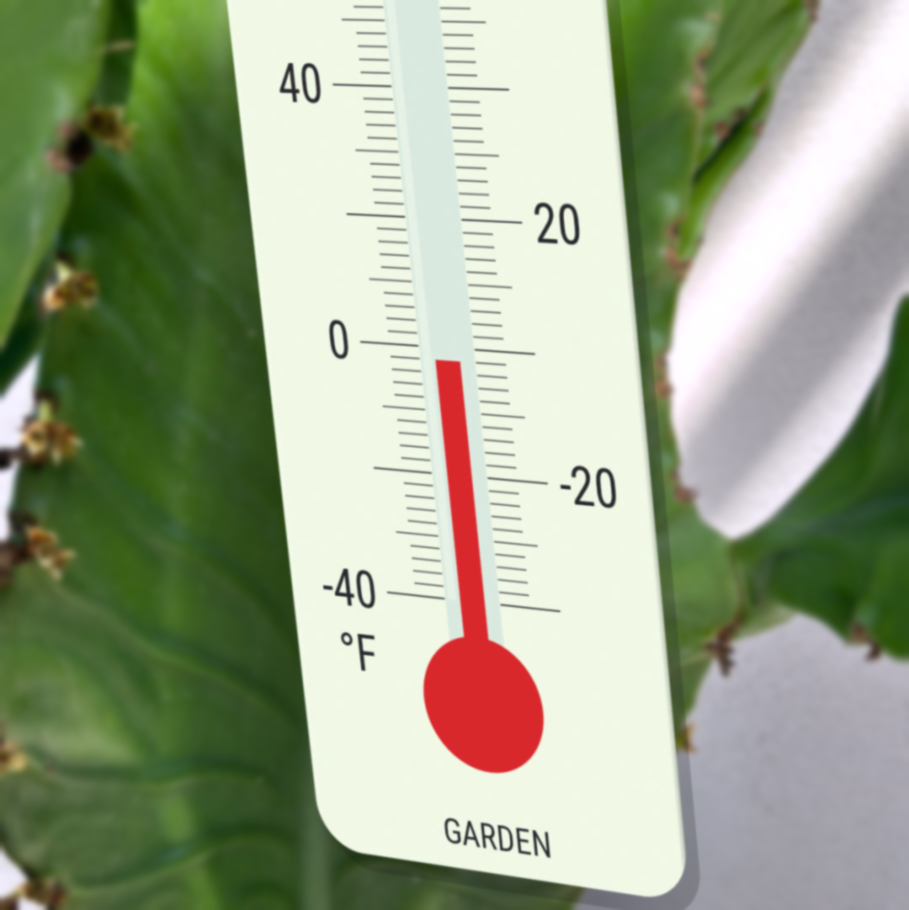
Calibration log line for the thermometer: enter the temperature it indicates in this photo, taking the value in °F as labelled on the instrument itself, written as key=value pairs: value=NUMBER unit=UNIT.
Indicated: value=-2 unit=°F
